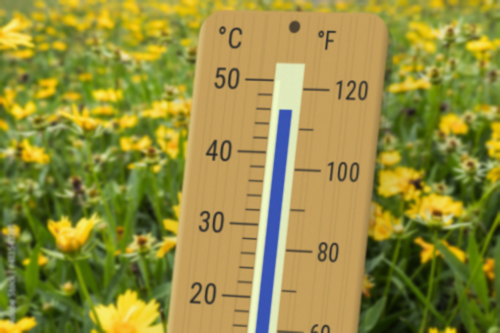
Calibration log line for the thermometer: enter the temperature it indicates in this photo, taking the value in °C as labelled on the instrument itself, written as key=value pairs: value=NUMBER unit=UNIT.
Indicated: value=46 unit=°C
